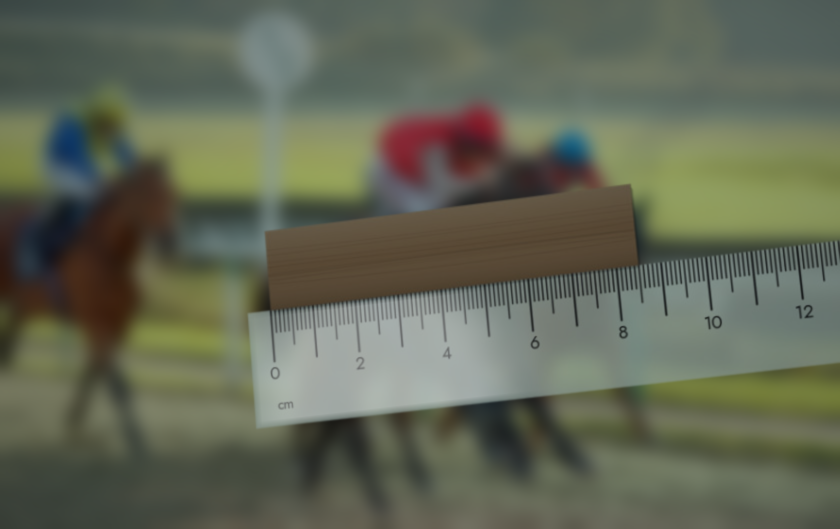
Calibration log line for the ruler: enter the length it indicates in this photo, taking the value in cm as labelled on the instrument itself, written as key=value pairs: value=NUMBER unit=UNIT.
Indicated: value=8.5 unit=cm
